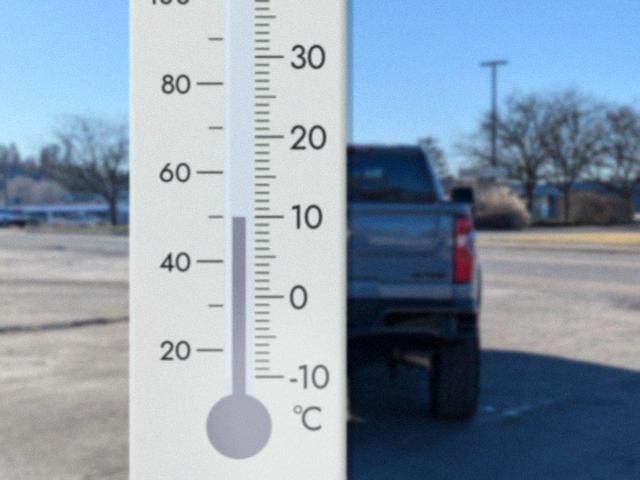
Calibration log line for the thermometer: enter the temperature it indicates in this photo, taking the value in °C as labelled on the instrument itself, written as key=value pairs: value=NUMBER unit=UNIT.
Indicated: value=10 unit=°C
